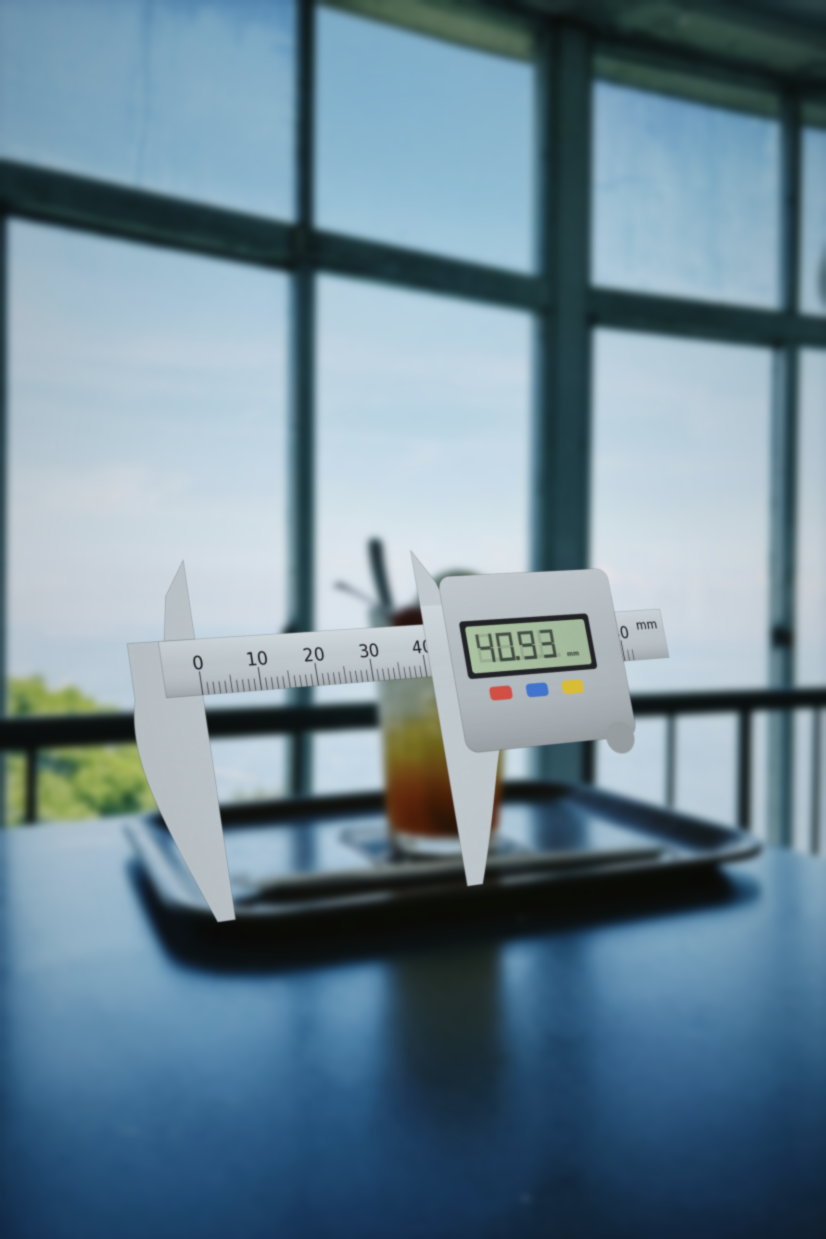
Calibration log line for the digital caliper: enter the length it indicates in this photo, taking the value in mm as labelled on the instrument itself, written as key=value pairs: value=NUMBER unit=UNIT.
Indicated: value=40.93 unit=mm
